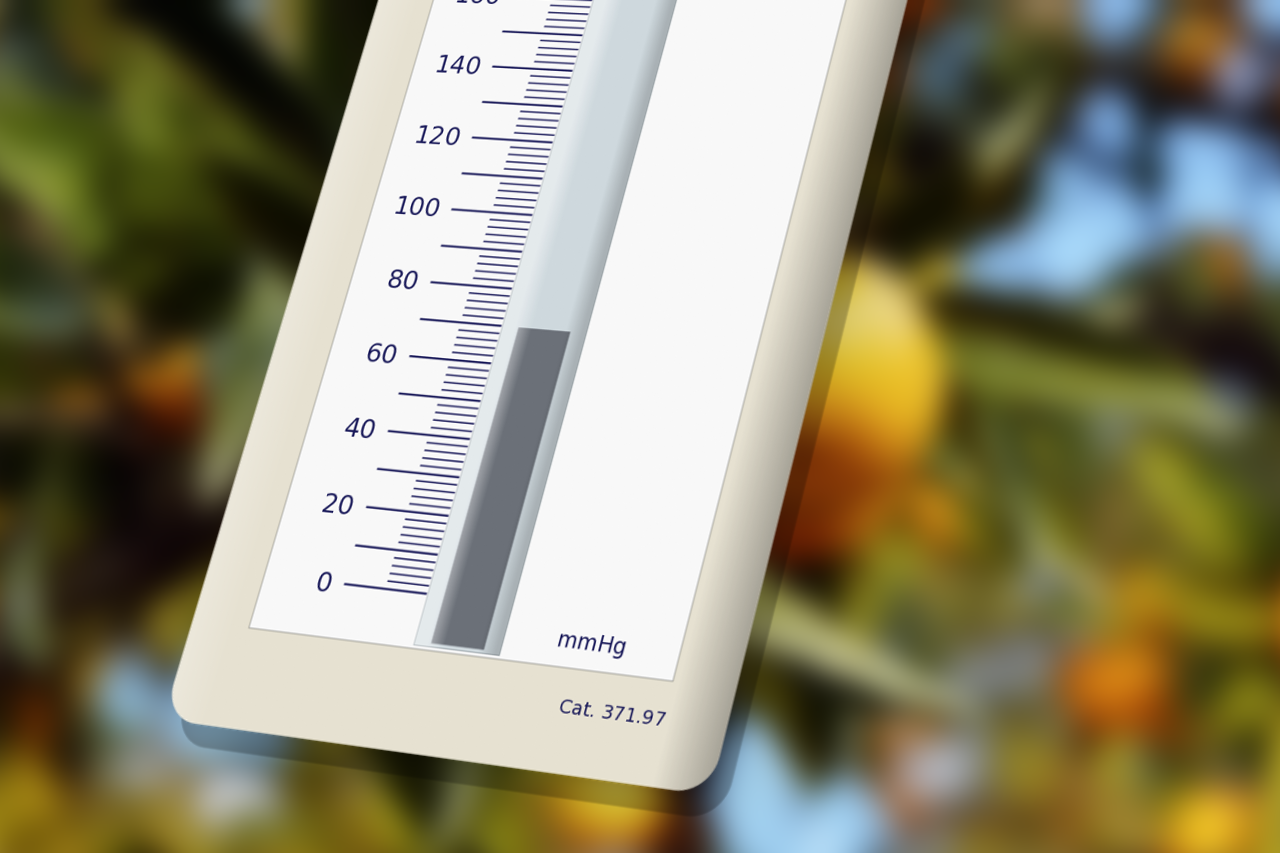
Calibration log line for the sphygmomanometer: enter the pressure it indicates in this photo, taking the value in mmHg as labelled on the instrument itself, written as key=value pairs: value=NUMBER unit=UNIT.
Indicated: value=70 unit=mmHg
